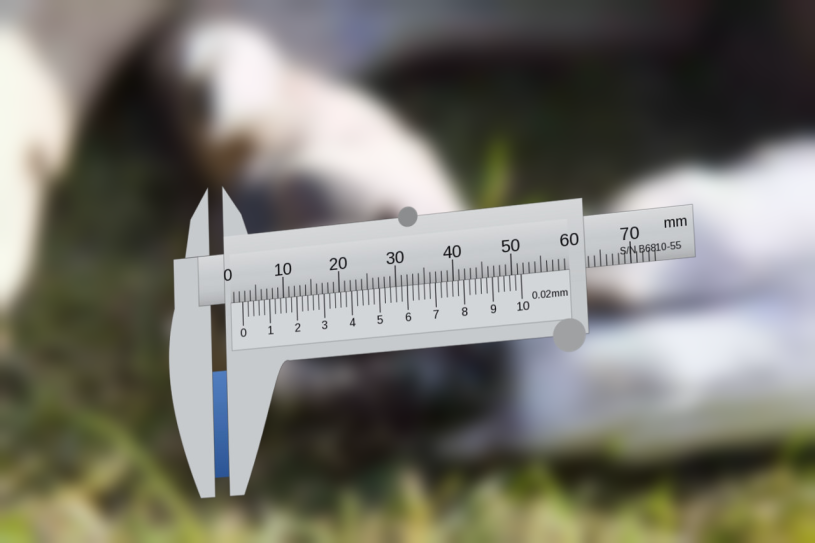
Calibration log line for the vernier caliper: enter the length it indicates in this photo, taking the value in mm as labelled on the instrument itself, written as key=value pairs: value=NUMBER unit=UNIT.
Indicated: value=2.6 unit=mm
